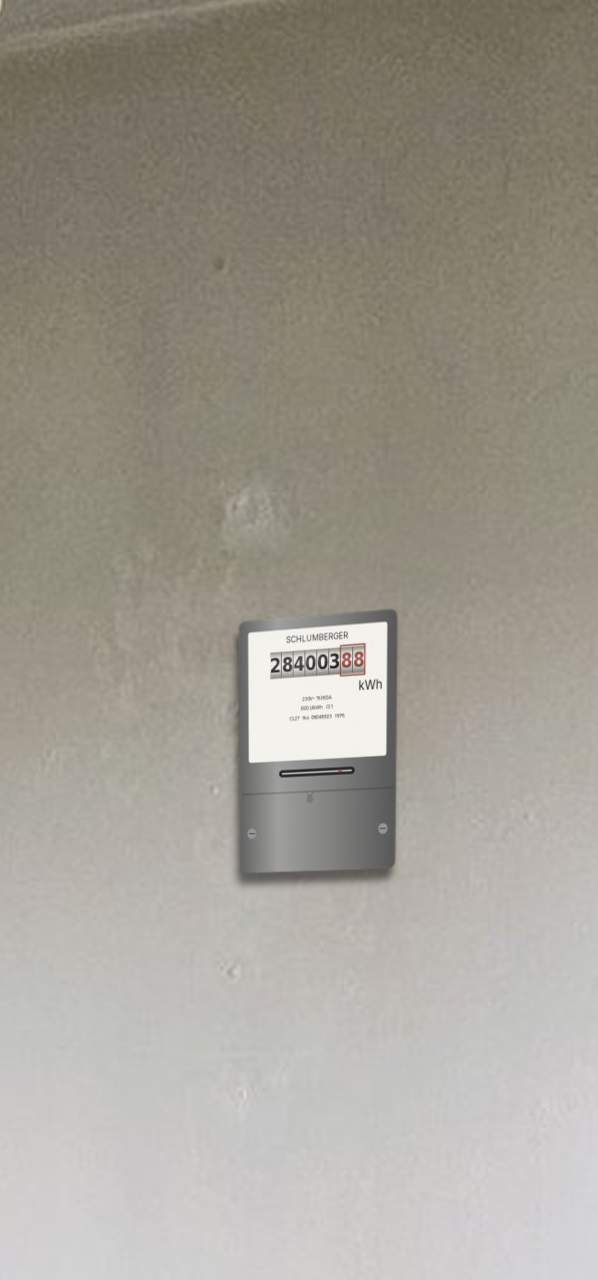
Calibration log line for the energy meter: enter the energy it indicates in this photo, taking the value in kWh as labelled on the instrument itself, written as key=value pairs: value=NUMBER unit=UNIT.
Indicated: value=284003.88 unit=kWh
